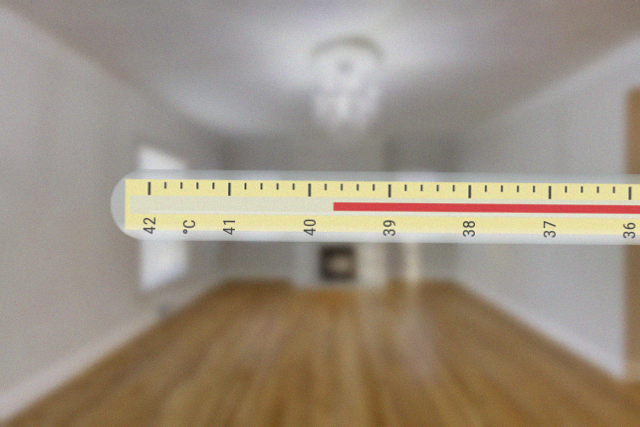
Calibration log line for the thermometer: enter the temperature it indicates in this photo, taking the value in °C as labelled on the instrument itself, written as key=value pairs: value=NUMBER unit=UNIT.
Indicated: value=39.7 unit=°C
